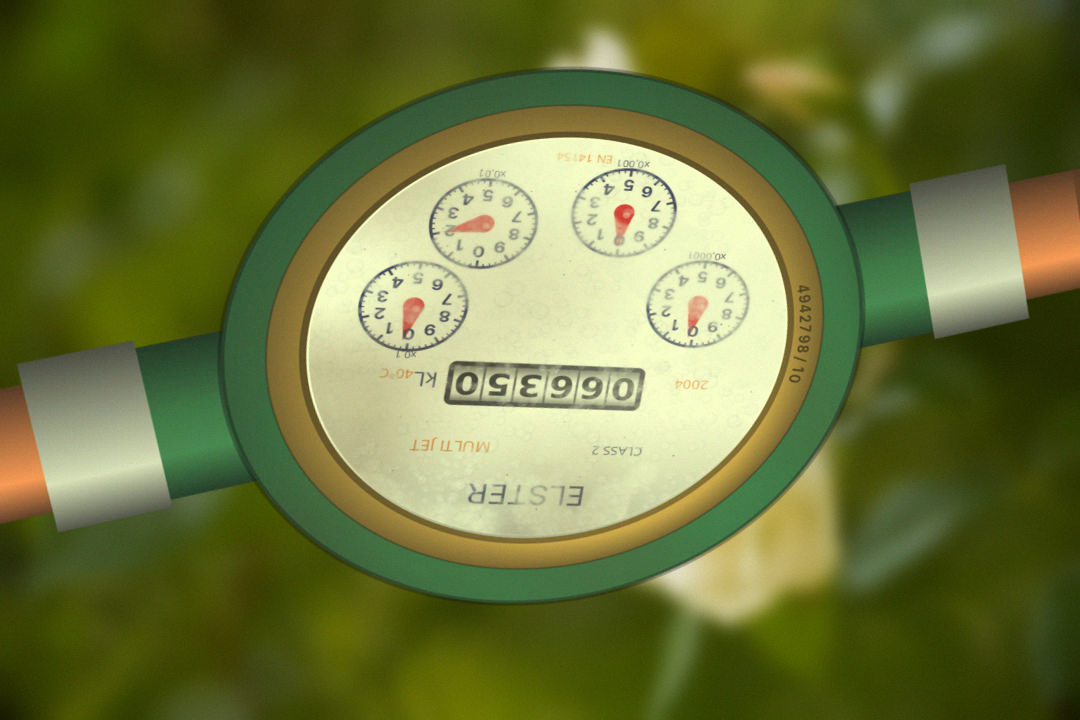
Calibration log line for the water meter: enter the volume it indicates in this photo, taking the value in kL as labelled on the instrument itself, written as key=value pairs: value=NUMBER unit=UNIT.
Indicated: value=66350.0200 unit=kL
